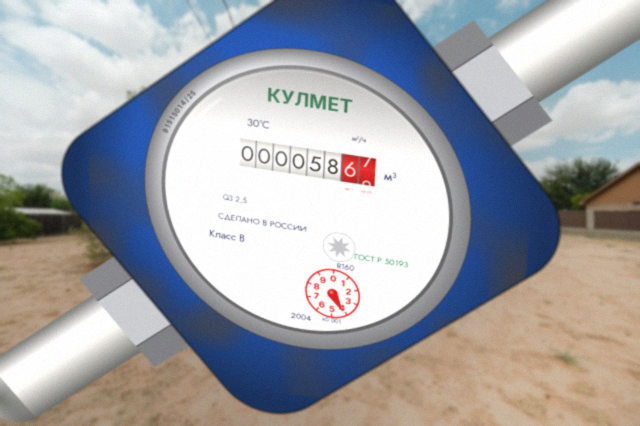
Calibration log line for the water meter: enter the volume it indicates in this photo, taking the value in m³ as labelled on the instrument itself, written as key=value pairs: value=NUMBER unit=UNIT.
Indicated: value=58.674 unit=m³
